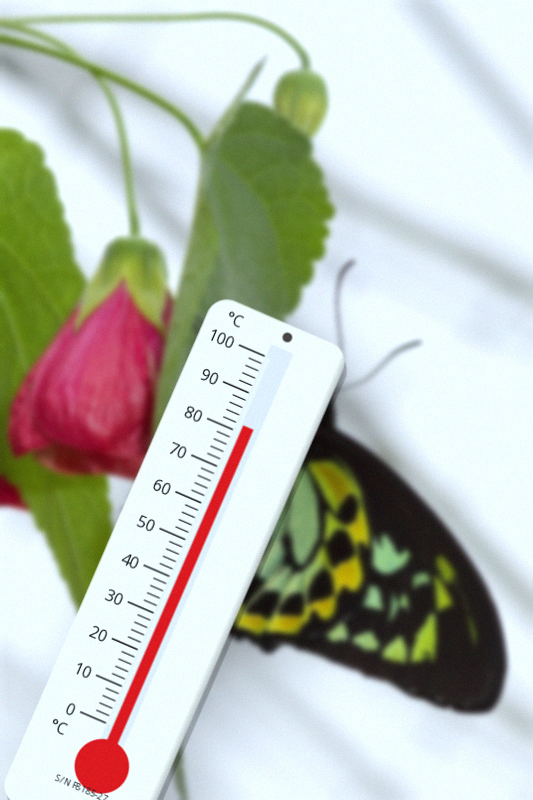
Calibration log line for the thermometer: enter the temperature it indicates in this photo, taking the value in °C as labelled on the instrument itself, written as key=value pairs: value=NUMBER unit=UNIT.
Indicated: value=82 unit=°C
